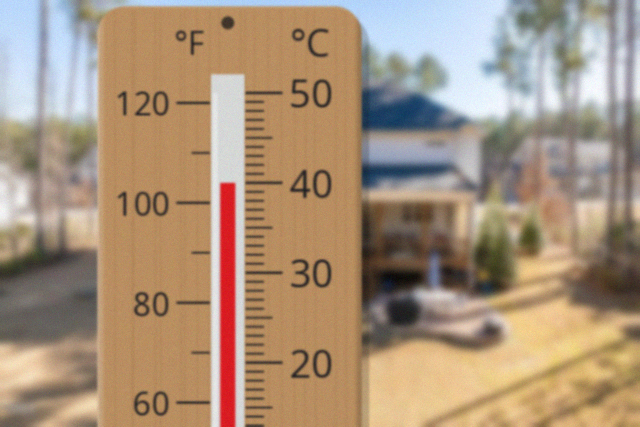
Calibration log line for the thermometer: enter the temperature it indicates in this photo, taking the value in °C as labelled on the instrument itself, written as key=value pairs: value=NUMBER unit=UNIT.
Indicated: value=40 unit=°C
